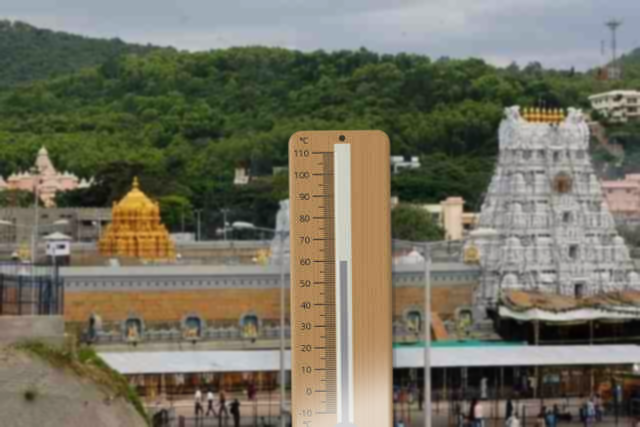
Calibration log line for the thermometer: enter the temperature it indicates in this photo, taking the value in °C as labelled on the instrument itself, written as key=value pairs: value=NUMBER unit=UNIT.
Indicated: value=60 unit=°C
